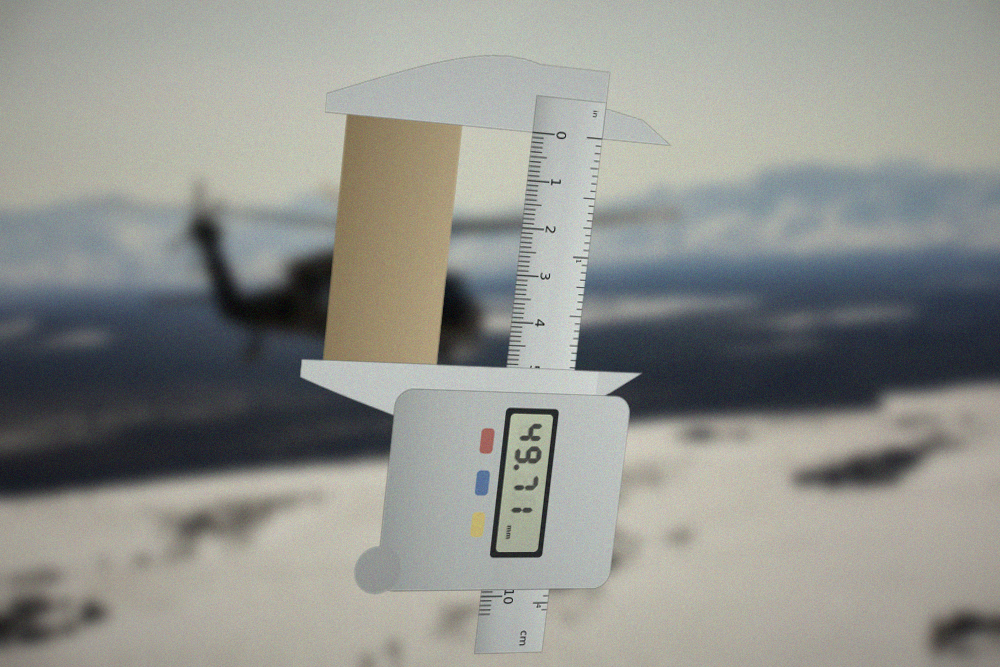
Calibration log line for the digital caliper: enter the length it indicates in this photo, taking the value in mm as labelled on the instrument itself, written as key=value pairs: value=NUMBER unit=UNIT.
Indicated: value=49.71 unit=mm
